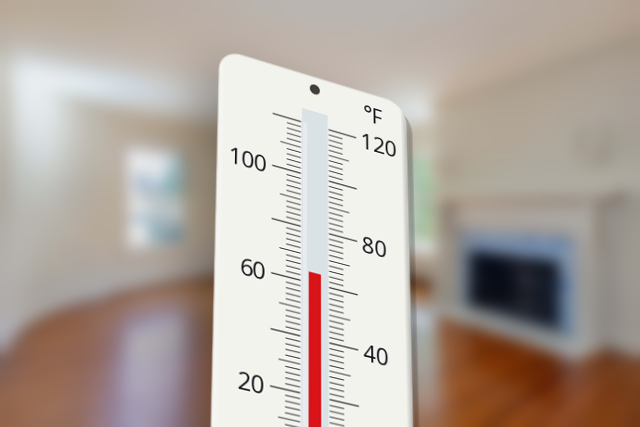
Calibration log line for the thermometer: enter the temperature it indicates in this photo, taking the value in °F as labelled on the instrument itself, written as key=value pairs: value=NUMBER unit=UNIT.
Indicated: value=64 unit=°F
